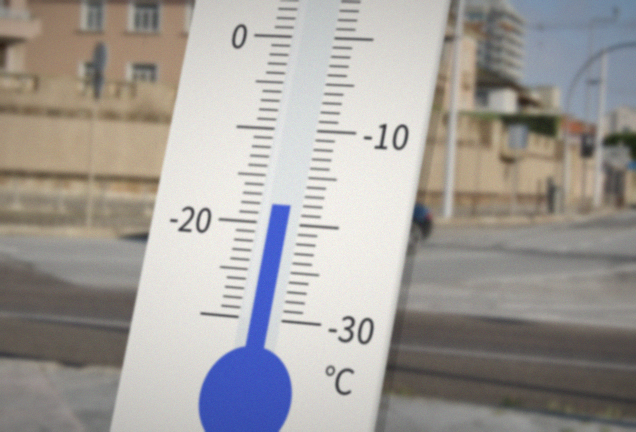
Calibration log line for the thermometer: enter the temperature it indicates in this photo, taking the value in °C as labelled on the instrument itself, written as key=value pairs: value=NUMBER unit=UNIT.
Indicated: value=-18 unit=°C
